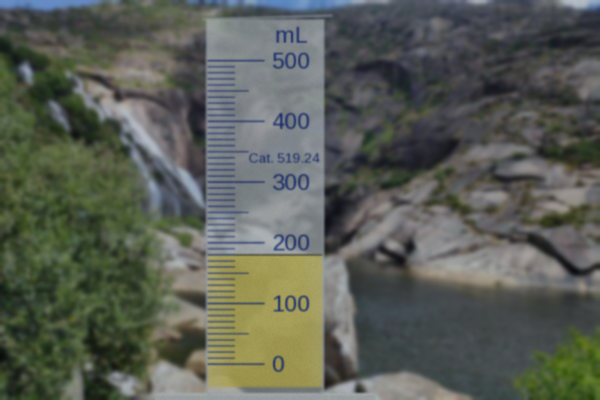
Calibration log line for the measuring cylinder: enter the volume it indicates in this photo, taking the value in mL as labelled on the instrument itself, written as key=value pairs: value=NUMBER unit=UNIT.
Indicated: value=180 unit=mL
